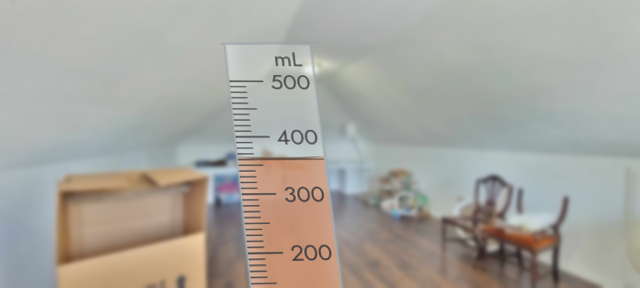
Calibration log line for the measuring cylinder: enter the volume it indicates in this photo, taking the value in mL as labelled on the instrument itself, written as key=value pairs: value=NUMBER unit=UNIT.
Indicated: value=360 unit=mL
